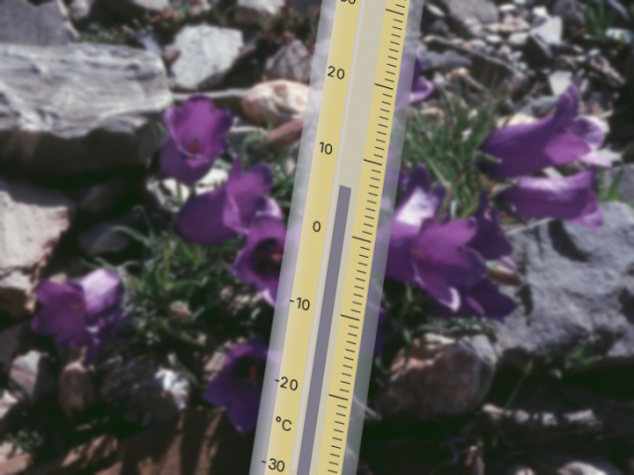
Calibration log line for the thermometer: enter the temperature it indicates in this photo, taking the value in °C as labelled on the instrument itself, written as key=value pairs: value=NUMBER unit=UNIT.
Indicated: value=6 unit=°C
